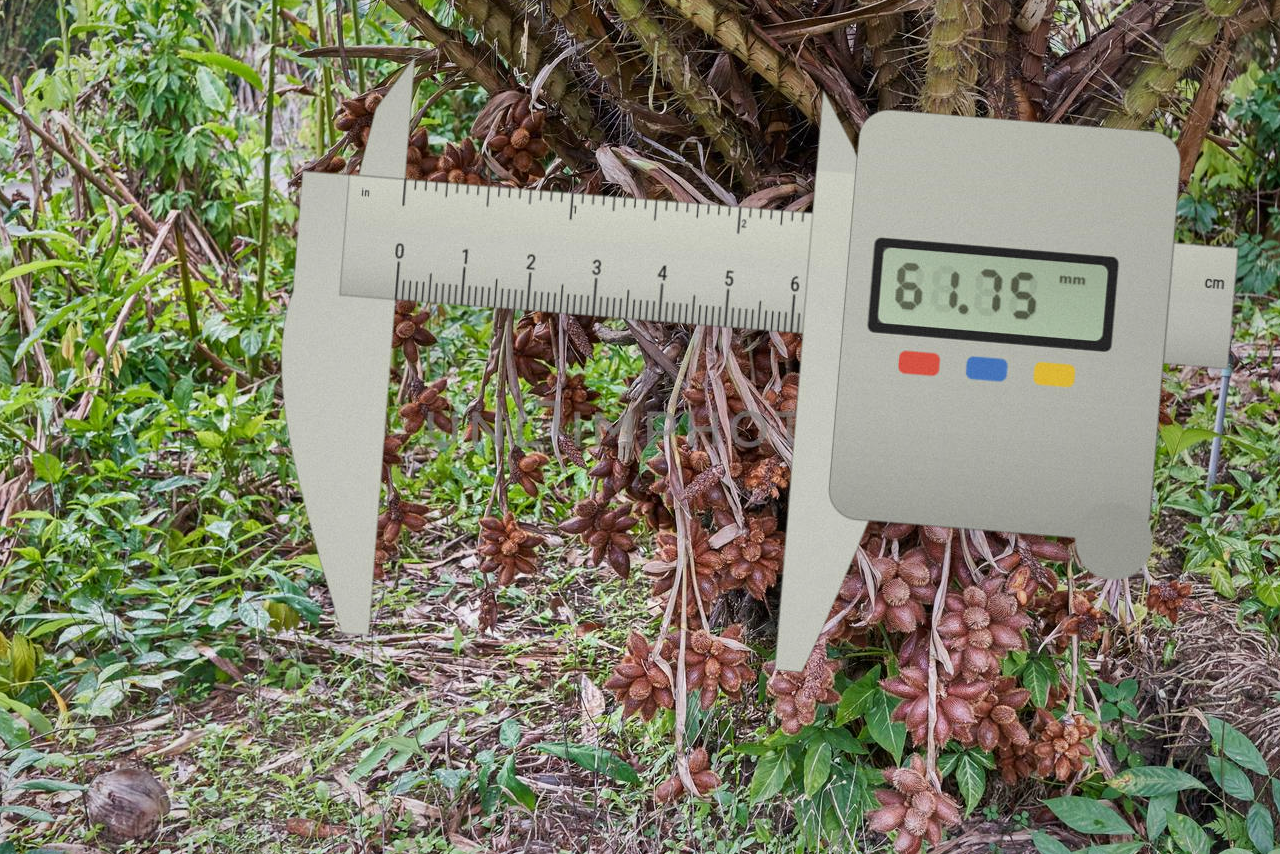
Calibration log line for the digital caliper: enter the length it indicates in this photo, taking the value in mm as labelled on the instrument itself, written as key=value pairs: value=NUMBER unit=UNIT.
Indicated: value=61.75 unit=mm
